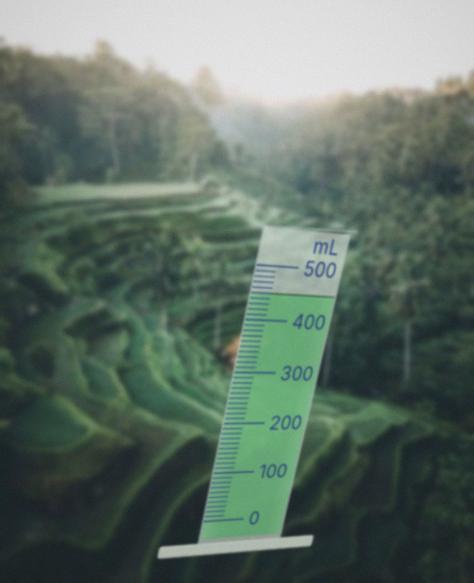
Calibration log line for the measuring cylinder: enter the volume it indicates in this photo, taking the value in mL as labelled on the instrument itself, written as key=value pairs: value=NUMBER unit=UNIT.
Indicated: value=450 unit=mL
